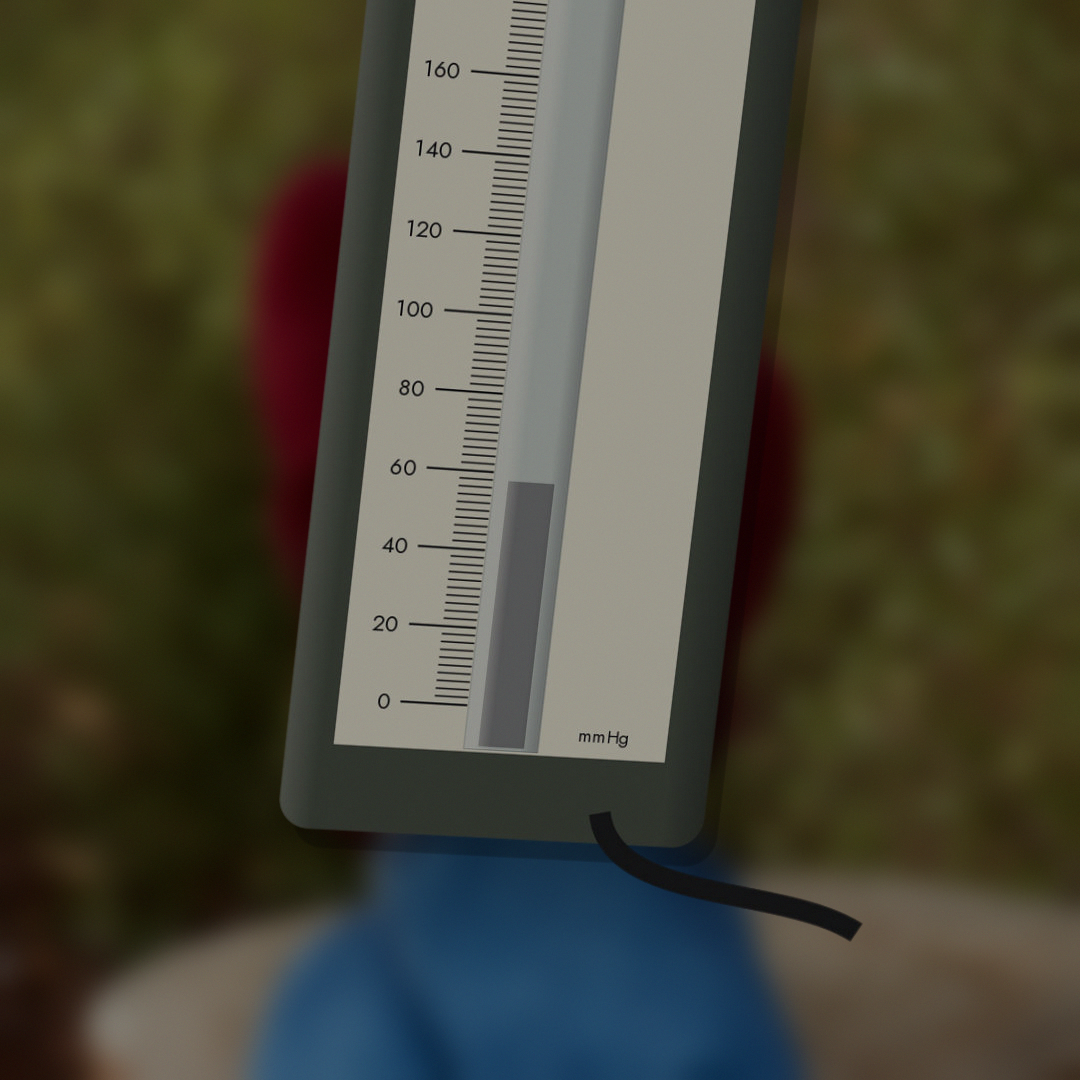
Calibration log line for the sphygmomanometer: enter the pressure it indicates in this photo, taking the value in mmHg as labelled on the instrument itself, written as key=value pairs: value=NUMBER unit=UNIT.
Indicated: value=58 unit=mmHg
